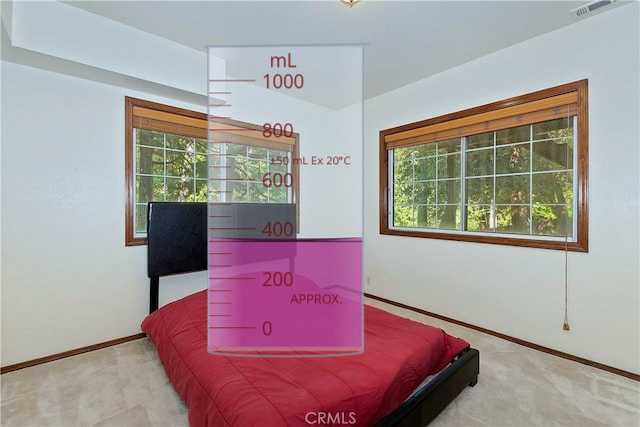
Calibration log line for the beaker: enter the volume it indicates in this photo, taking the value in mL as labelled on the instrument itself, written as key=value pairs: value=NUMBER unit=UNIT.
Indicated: value=350 unit=mL
